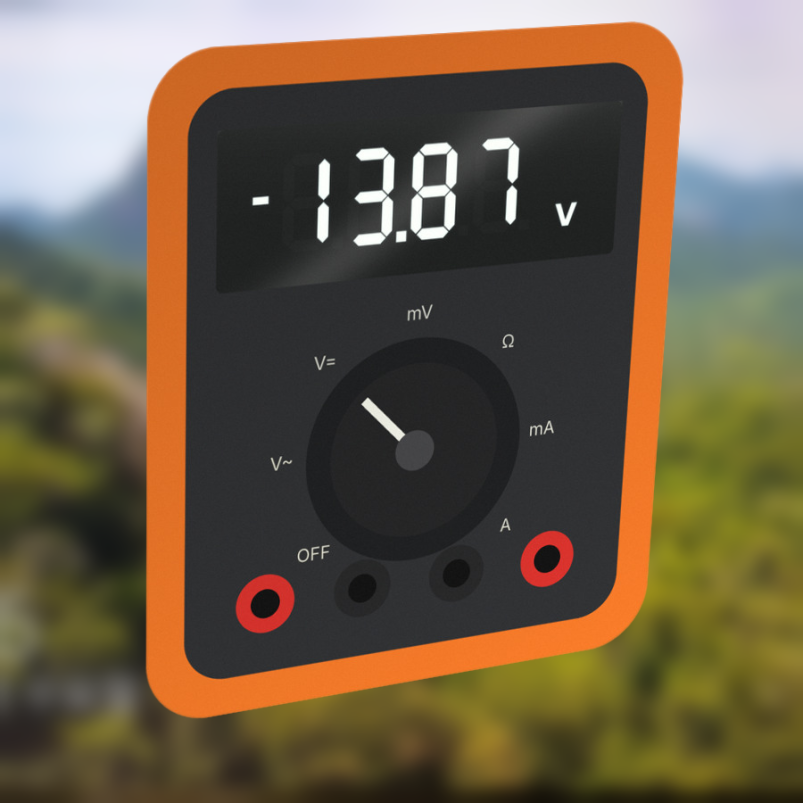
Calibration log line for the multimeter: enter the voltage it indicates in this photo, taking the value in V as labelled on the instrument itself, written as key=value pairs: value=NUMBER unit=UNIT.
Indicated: value=-13.87 unit=V
